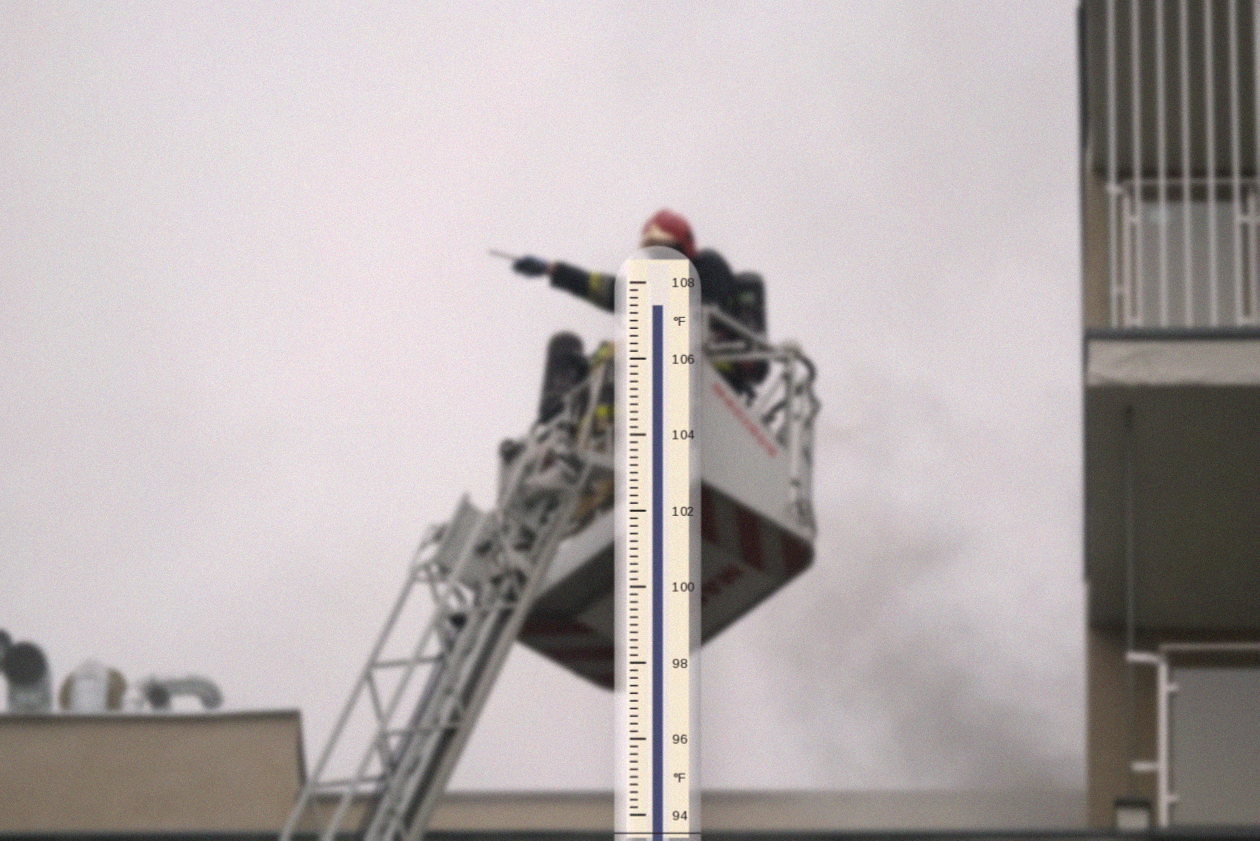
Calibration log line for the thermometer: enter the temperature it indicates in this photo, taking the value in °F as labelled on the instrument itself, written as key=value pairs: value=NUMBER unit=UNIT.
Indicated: value=107.4 unit=°F
